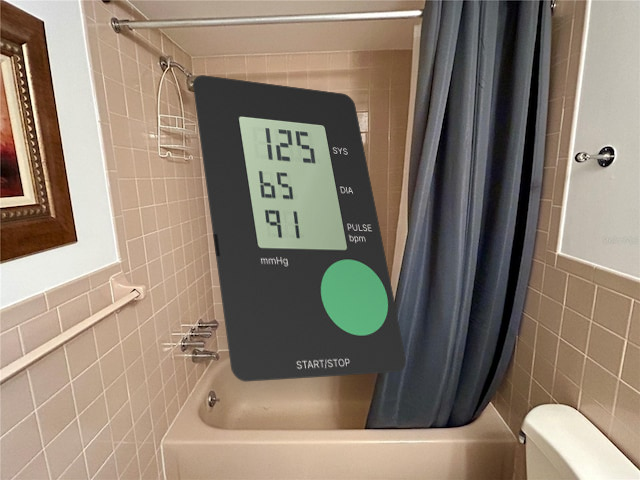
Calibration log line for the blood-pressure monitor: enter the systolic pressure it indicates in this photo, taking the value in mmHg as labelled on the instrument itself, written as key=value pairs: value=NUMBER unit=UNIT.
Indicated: value=125 unit=mmHg
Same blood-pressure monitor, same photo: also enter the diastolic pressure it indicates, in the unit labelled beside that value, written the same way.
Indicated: value=65 unit=mmHg
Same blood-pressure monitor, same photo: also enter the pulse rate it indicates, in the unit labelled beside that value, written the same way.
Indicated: value=91 unit=bpm
